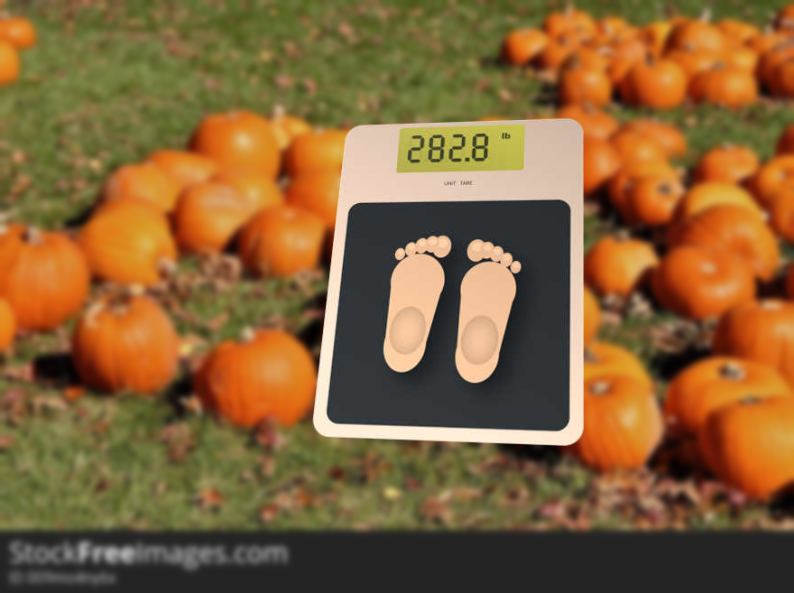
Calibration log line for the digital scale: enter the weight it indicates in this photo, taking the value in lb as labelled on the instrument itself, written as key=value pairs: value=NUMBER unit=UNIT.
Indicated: value=282.8 unit=lb
